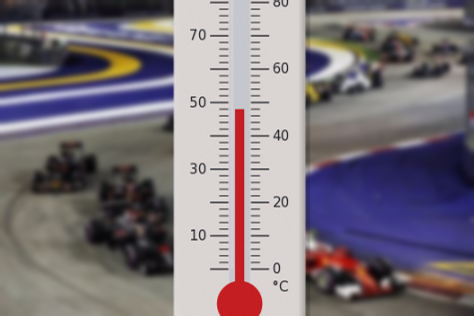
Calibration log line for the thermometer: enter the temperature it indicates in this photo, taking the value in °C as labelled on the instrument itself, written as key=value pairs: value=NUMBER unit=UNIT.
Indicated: value=48 unit=°C
